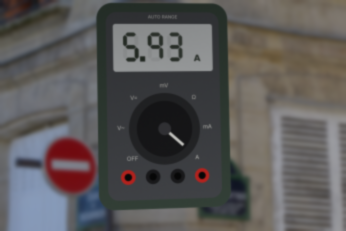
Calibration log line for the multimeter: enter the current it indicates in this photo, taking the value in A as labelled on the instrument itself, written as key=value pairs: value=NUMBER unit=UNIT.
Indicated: value=5.93 unit=A
